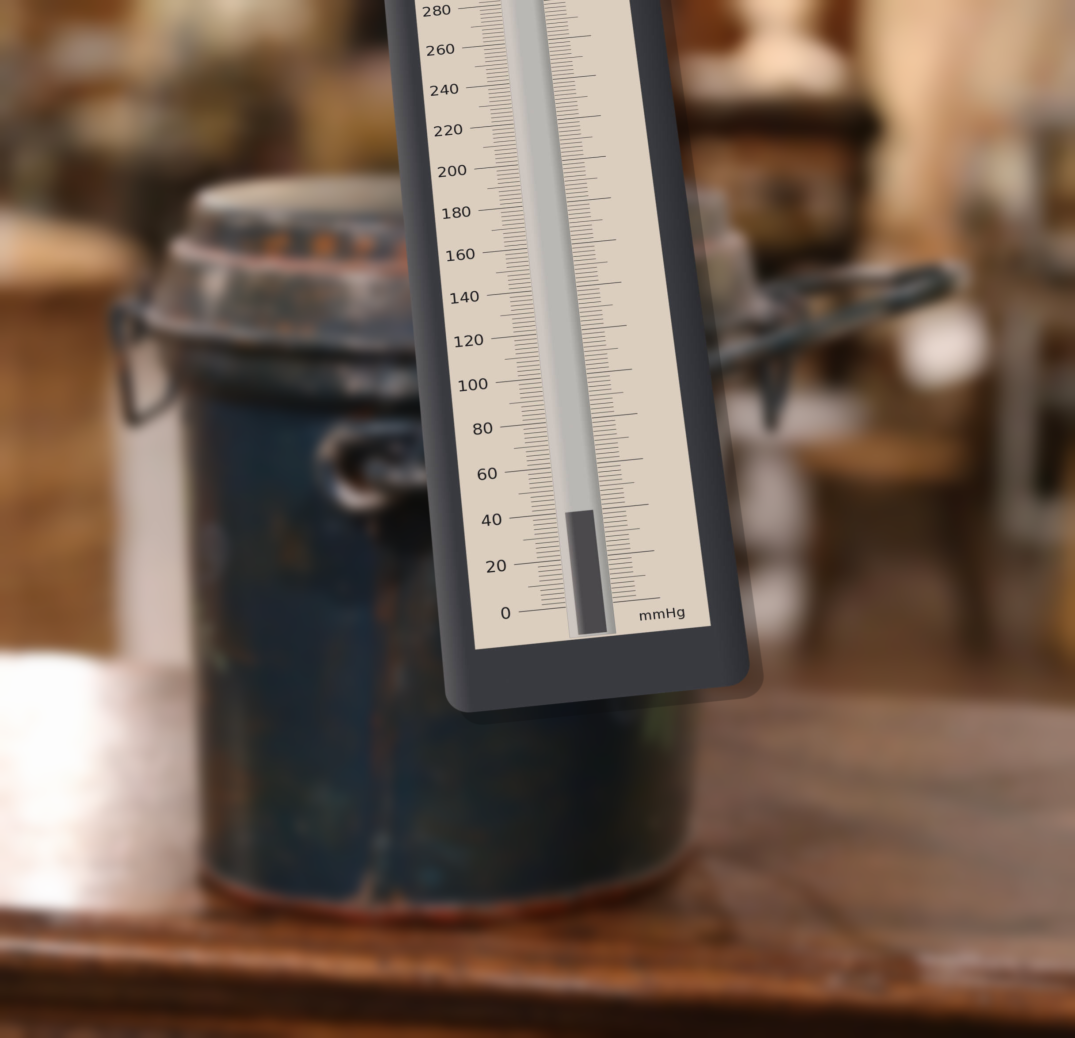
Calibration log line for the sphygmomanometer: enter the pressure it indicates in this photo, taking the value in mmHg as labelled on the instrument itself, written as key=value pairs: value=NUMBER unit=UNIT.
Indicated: value=40 unit=mmHg
